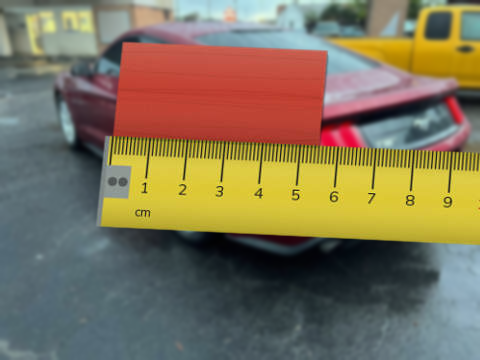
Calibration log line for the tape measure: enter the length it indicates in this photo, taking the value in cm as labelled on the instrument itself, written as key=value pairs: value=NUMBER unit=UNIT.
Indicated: value=5.5 unit=cm
